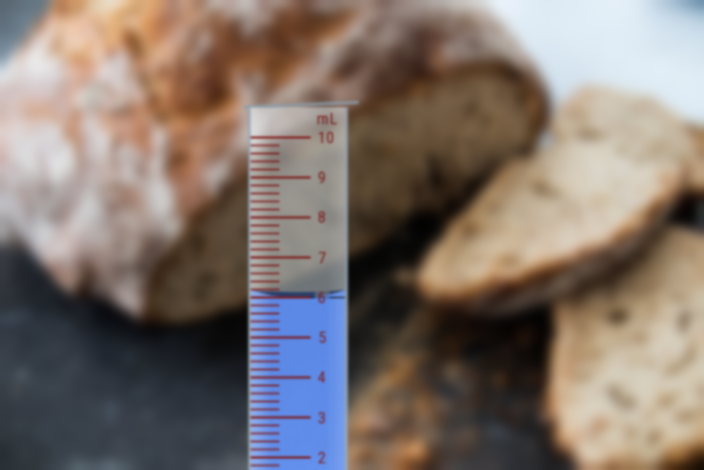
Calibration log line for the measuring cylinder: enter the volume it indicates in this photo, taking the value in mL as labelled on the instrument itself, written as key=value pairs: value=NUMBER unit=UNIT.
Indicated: value=6 unit=mL
